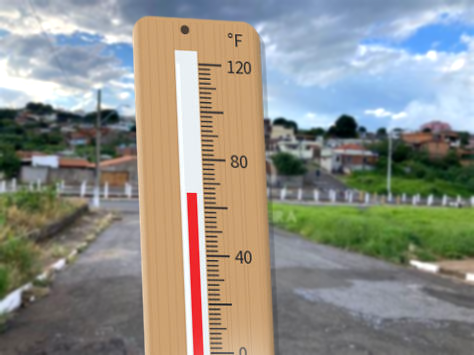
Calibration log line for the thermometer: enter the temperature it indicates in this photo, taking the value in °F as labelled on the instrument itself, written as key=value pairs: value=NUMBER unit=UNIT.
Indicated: value=66 unit=°F
